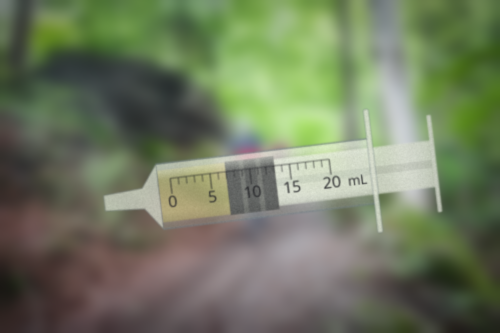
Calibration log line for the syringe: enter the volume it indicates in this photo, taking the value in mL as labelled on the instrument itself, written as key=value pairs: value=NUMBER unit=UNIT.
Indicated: value=7 unit=mL
